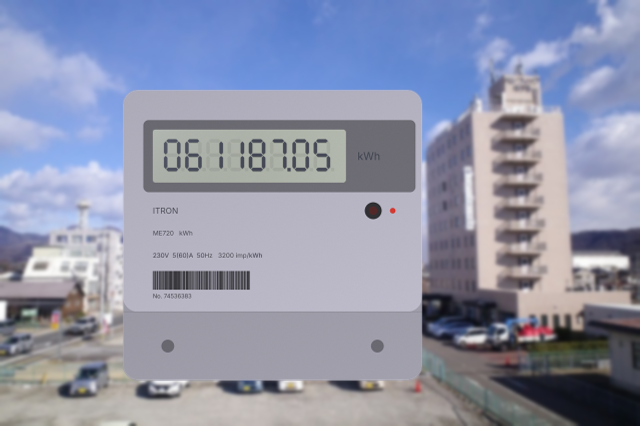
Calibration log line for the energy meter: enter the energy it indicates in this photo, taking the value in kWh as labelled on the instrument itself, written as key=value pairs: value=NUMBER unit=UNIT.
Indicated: value=61187.05 unit=kWh
